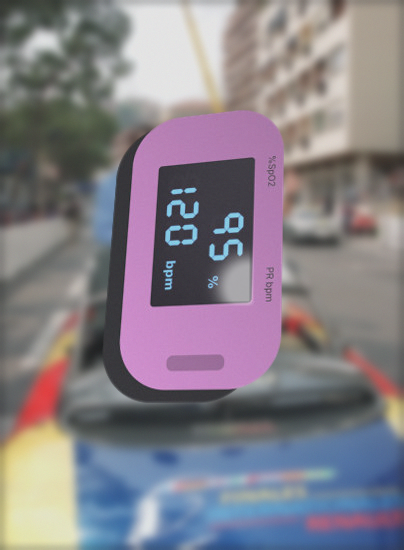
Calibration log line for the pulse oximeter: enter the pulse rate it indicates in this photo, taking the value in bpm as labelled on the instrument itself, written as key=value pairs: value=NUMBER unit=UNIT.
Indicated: value=120 unit=bpm
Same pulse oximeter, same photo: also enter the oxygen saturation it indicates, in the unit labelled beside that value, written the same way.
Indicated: value=95 unit=%
